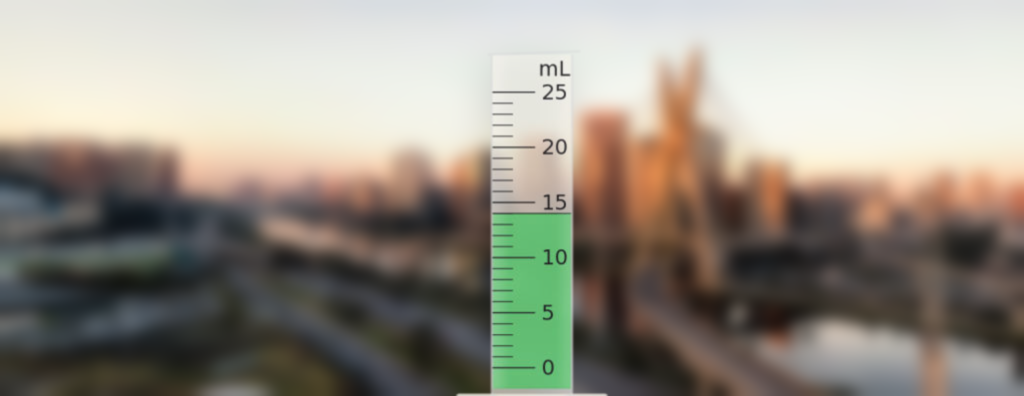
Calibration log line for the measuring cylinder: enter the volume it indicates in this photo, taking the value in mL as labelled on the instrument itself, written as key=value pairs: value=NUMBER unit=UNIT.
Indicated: value=14 unit=mL
